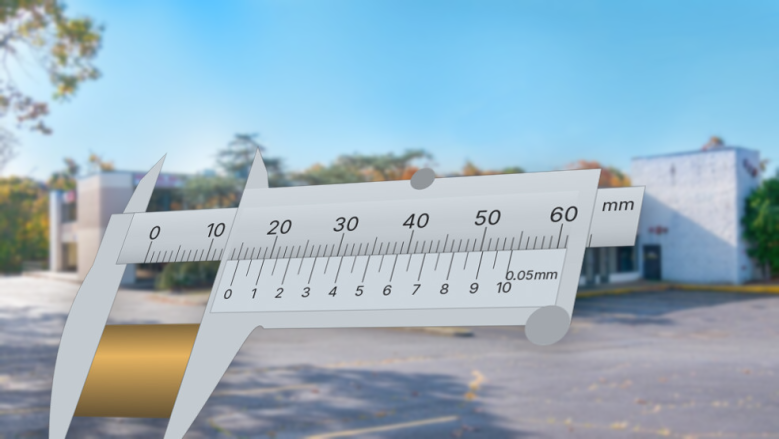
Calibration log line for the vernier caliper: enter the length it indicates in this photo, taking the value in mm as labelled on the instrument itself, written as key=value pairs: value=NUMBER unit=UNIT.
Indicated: value=15.2 unit=mm
